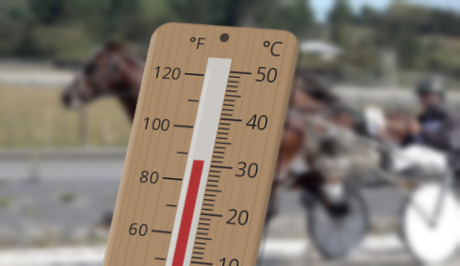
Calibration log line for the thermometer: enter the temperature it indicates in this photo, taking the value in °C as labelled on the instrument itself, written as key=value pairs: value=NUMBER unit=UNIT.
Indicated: value=31 unit=°C
